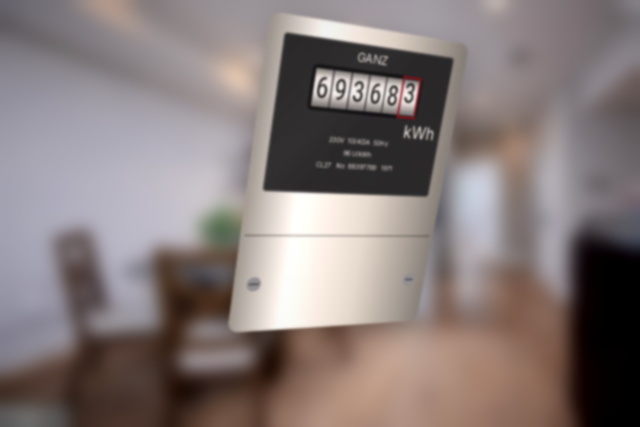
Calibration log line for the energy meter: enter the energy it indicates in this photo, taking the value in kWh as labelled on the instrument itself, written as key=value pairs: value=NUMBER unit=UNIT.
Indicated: value=69368.3 unit=kWh
